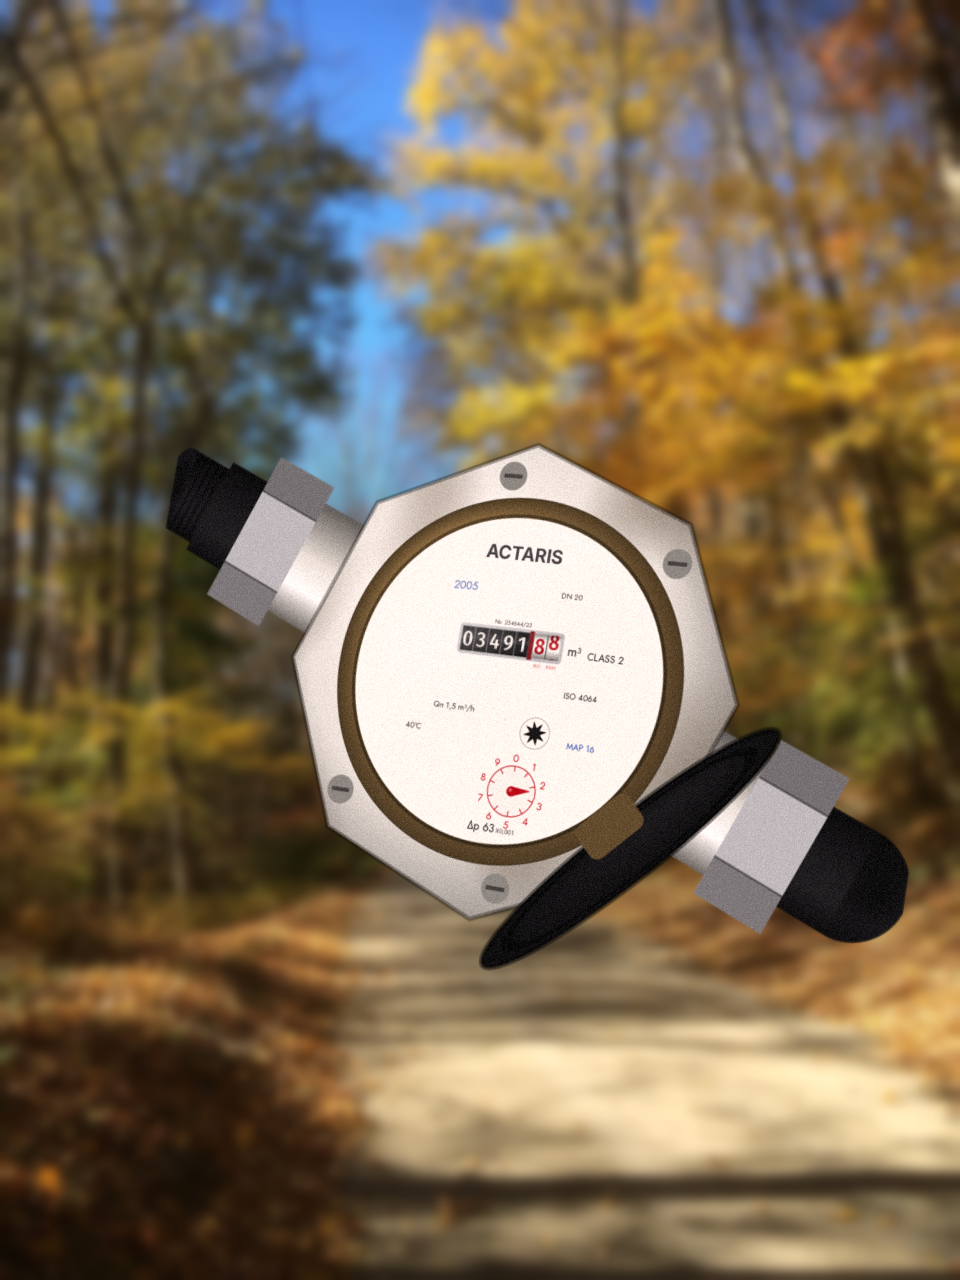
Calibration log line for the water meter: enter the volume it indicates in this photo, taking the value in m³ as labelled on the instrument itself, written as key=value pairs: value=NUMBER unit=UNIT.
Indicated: value=3491.882 unit=m³
